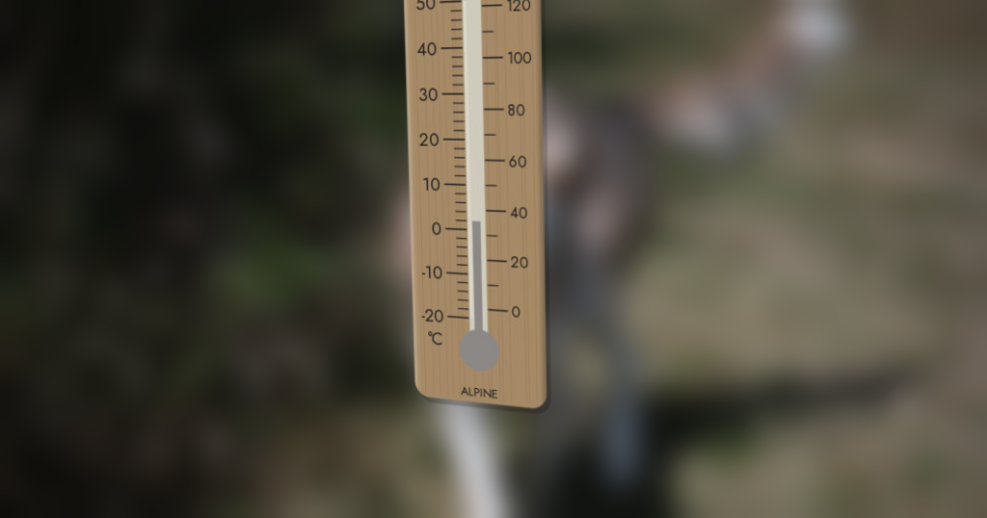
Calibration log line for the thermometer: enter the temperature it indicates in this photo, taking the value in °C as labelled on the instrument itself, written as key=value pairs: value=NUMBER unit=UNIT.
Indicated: value=2 unit=°C
